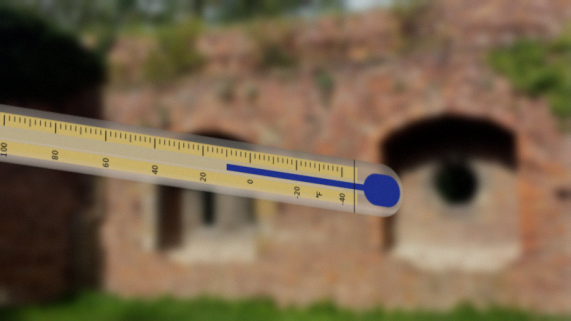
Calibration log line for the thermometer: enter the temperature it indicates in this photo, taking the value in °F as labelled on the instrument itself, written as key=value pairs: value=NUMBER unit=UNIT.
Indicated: value=10 unit=°F
